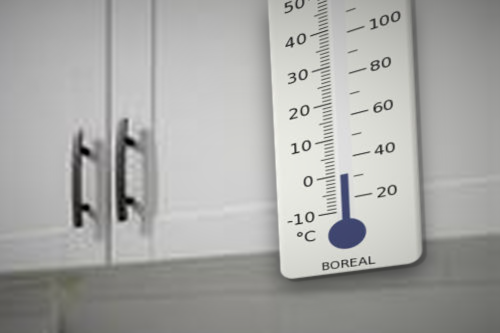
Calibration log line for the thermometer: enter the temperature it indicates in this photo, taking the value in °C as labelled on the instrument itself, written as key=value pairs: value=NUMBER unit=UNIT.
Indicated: value=0 unit=°C
